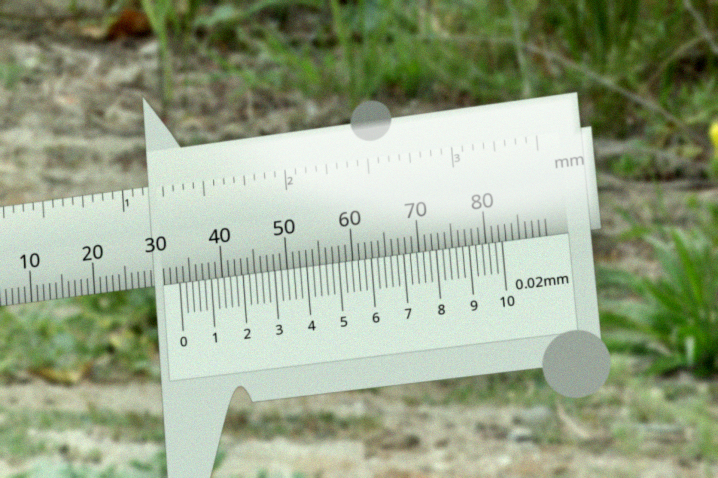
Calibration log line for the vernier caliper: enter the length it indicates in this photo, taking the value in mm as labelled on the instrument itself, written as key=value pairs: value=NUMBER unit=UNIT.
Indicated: value=33.4 unit=mm
